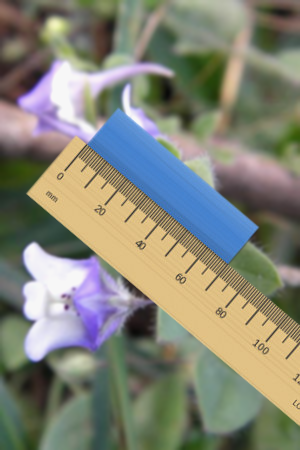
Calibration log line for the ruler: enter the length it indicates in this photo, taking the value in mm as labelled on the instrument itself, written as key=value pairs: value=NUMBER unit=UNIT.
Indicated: value=70 unit=mm
